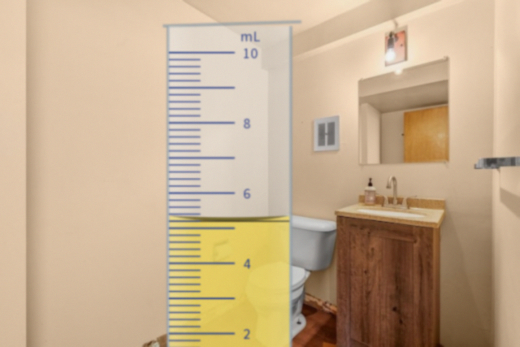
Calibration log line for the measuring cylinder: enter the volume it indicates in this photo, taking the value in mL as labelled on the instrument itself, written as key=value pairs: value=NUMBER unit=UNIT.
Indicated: value=5.2 unit=mL
